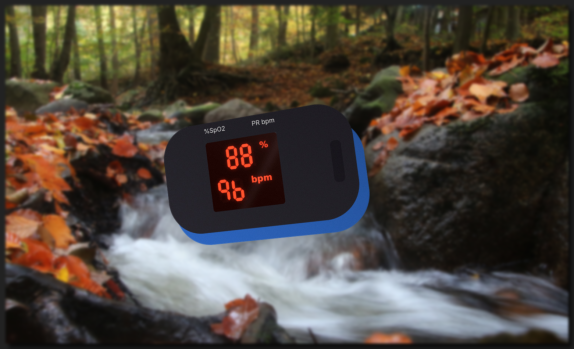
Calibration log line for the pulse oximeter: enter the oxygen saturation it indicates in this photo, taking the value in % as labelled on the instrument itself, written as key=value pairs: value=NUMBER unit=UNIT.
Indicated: value=88 unit=%
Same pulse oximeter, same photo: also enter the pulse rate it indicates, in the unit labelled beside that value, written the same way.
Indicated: value=96 unit=bpm
